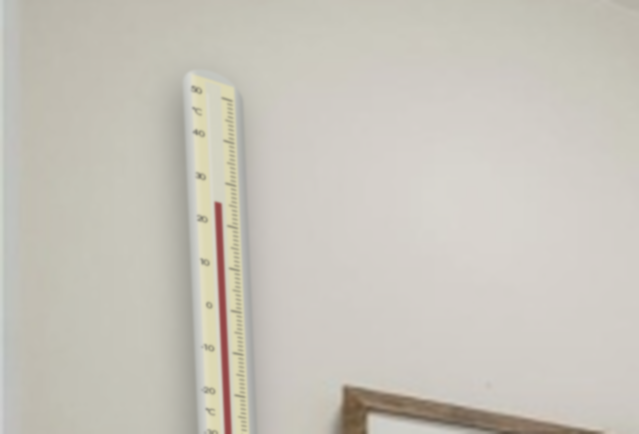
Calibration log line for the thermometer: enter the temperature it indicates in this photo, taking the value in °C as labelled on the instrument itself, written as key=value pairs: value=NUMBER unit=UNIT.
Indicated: value=25 unit=°C
